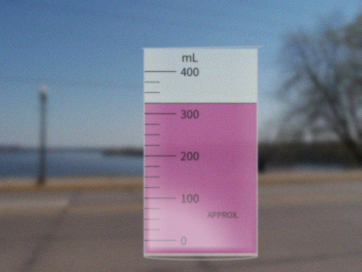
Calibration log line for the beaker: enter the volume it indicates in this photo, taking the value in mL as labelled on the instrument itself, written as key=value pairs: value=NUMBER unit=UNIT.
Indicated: value=325 unit=mL
